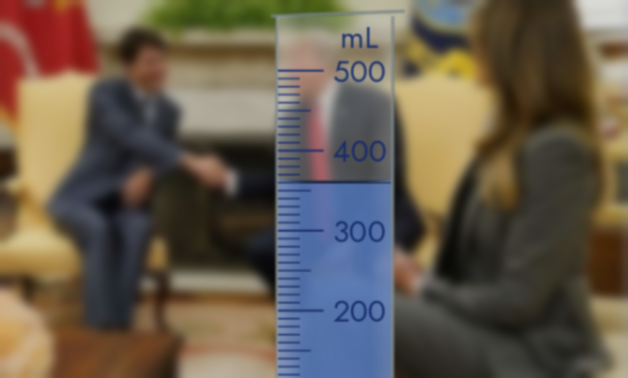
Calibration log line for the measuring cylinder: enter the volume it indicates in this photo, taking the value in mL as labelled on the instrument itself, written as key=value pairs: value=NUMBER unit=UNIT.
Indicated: value=360 unit=mL
